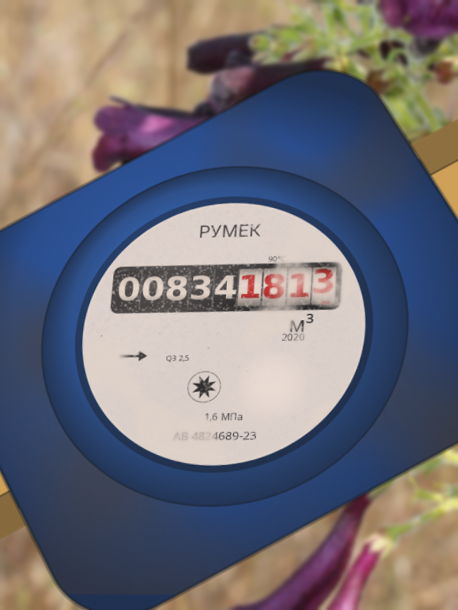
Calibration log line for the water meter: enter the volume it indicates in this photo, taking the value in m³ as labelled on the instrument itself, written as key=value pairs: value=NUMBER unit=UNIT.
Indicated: value=834.1813 unit=m³
